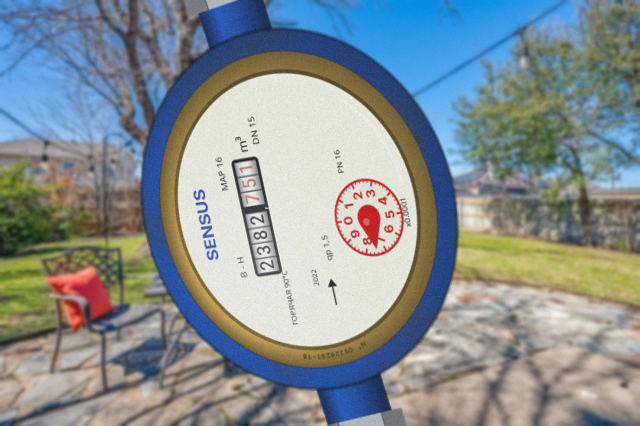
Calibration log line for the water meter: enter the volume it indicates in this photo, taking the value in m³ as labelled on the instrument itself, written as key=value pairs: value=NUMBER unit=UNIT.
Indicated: value=2382.7517 unit=m³
